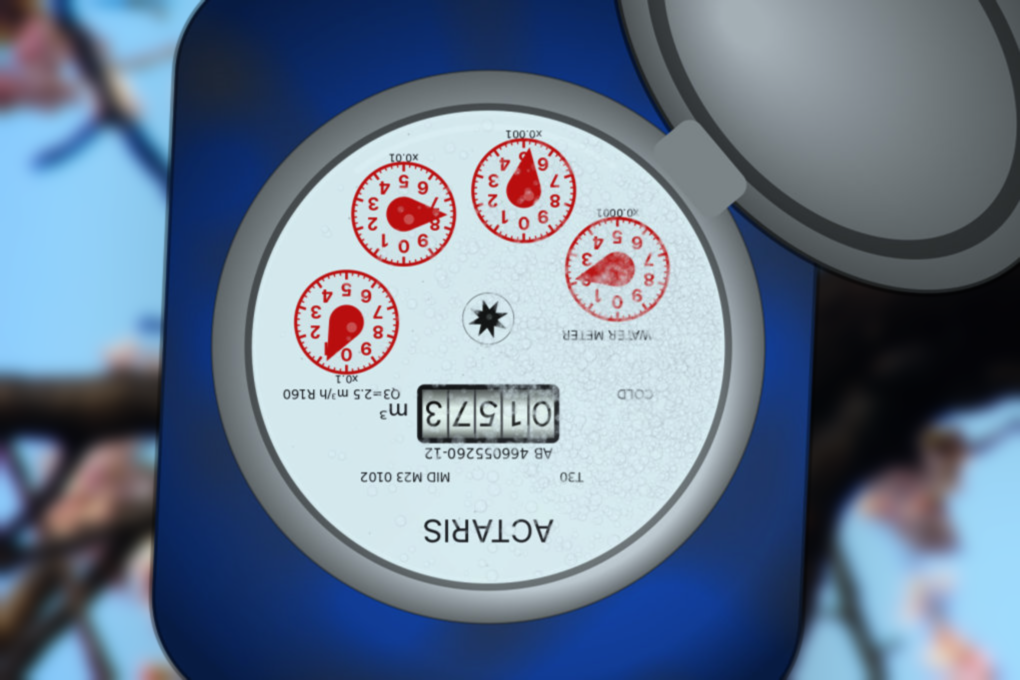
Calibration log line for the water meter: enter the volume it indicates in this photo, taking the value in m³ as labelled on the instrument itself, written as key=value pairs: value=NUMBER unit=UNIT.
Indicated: value=1573.0752 unit=m³
